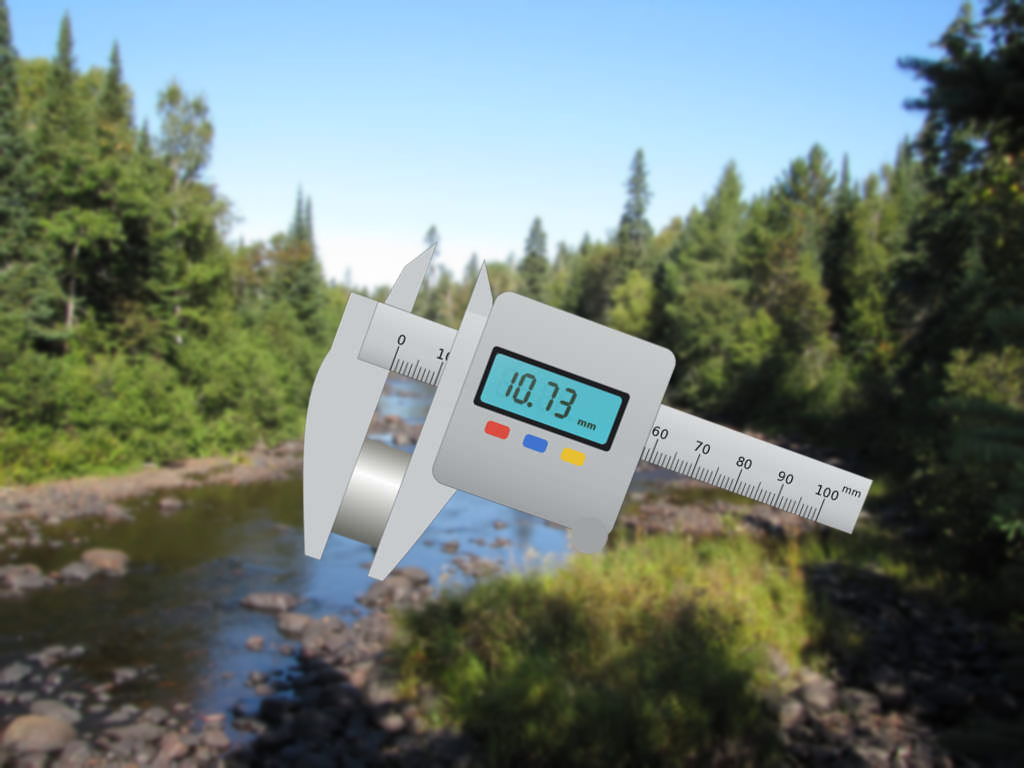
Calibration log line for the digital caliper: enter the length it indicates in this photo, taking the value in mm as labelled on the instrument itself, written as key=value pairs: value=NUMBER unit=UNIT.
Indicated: value=10.73 unit=mm
